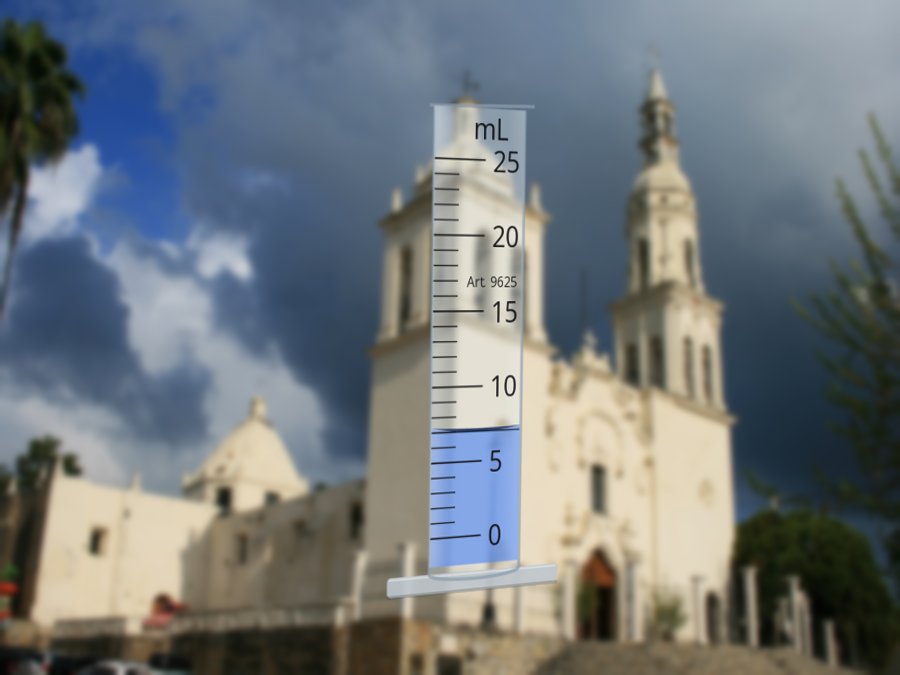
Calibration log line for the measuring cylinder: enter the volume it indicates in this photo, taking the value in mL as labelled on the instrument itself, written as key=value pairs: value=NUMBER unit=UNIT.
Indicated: value=7 unit=mL
